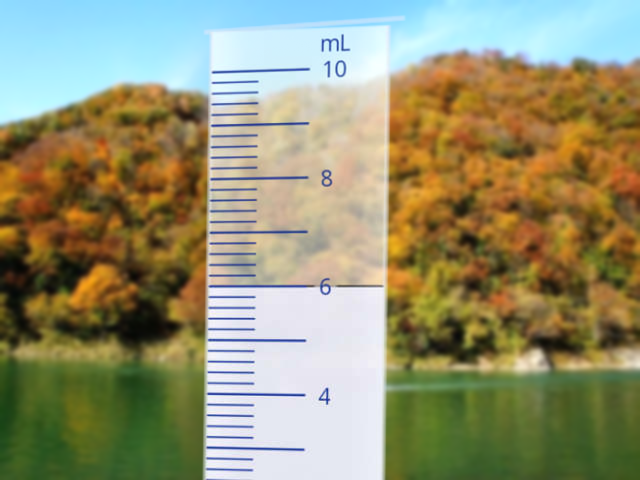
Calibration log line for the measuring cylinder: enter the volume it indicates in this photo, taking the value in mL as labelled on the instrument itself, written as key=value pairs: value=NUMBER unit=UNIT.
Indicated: value=6 unit=mL
